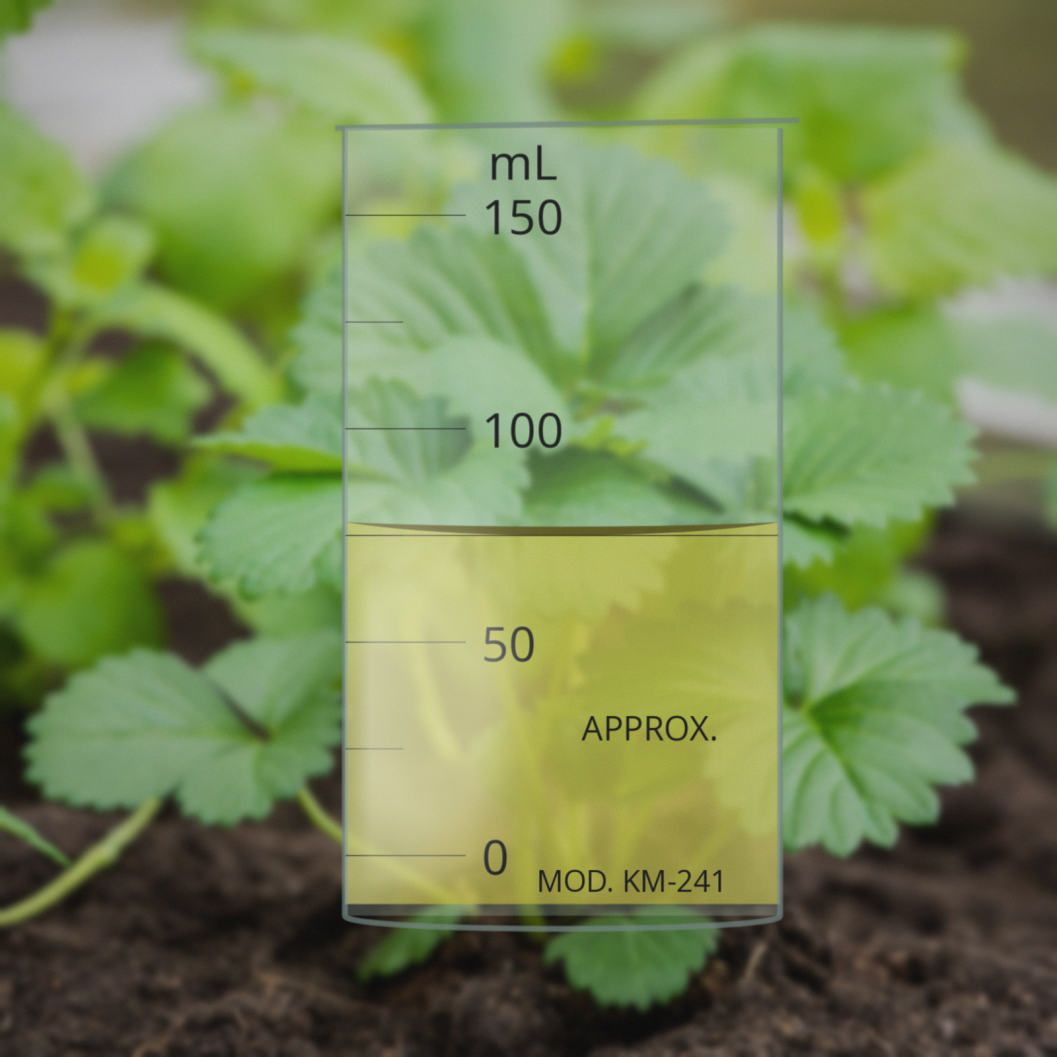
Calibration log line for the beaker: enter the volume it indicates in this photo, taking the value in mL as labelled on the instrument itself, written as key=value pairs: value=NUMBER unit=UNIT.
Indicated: value=75 unit=mL
